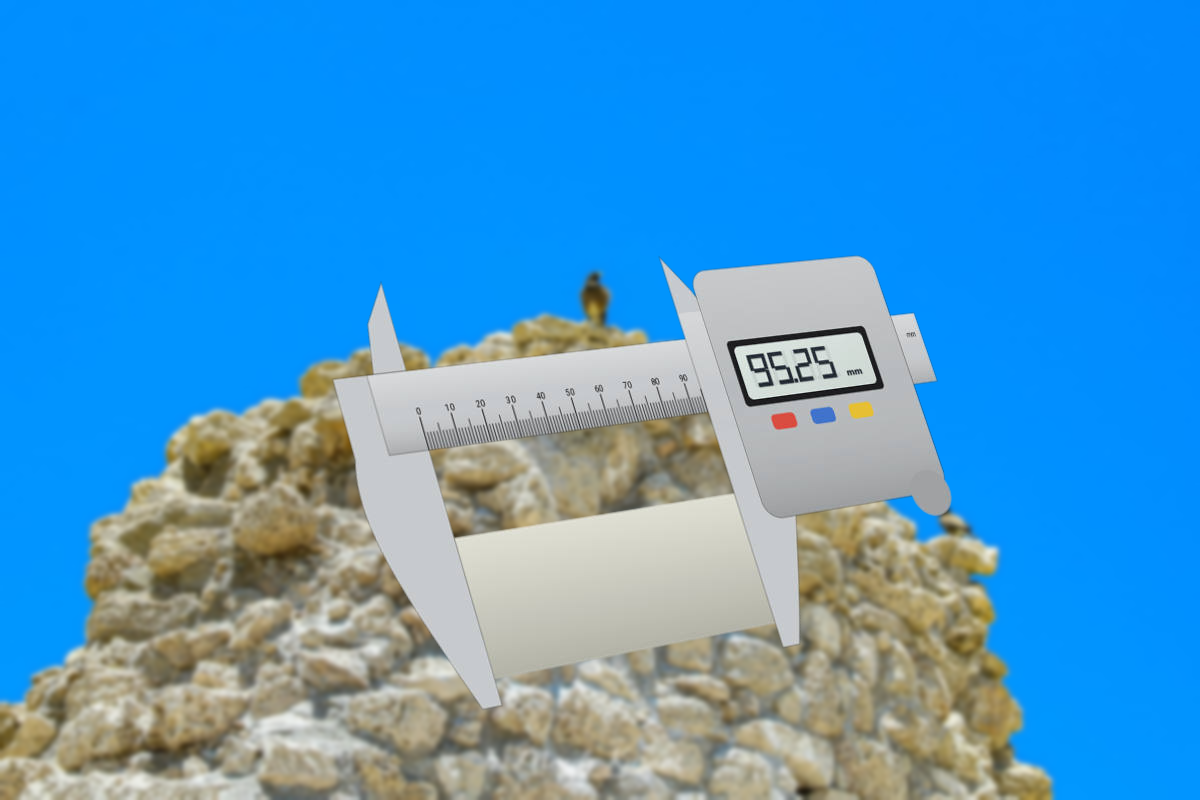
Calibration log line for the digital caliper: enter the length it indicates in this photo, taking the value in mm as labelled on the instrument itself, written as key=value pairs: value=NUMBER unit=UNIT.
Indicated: value=95.25 unit=mm
